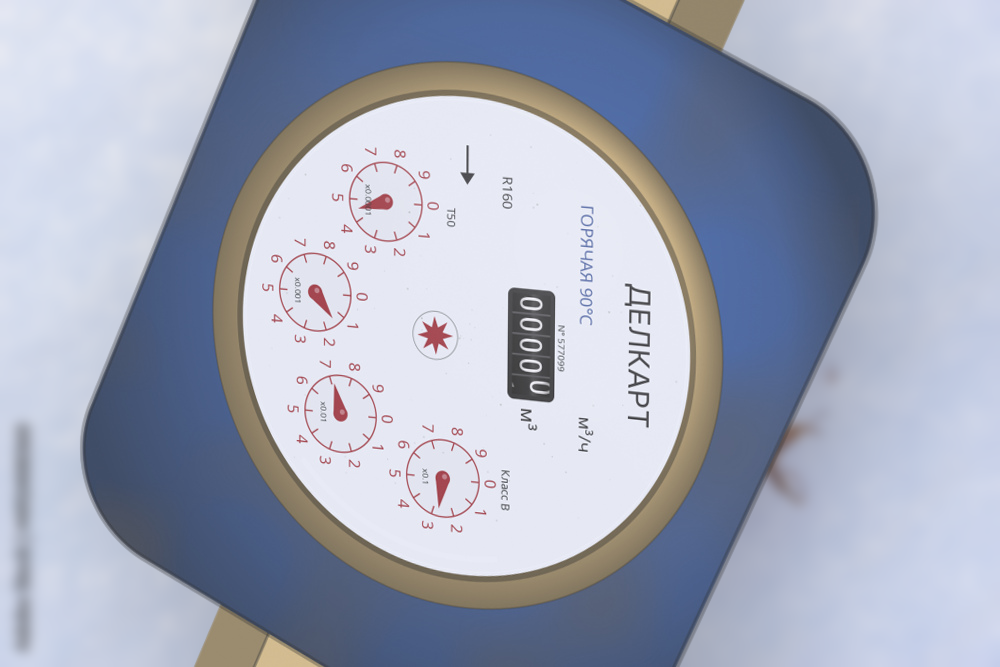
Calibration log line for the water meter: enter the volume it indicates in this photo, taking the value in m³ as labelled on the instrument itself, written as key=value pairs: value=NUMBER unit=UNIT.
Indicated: value=0.2714 unit=m³
